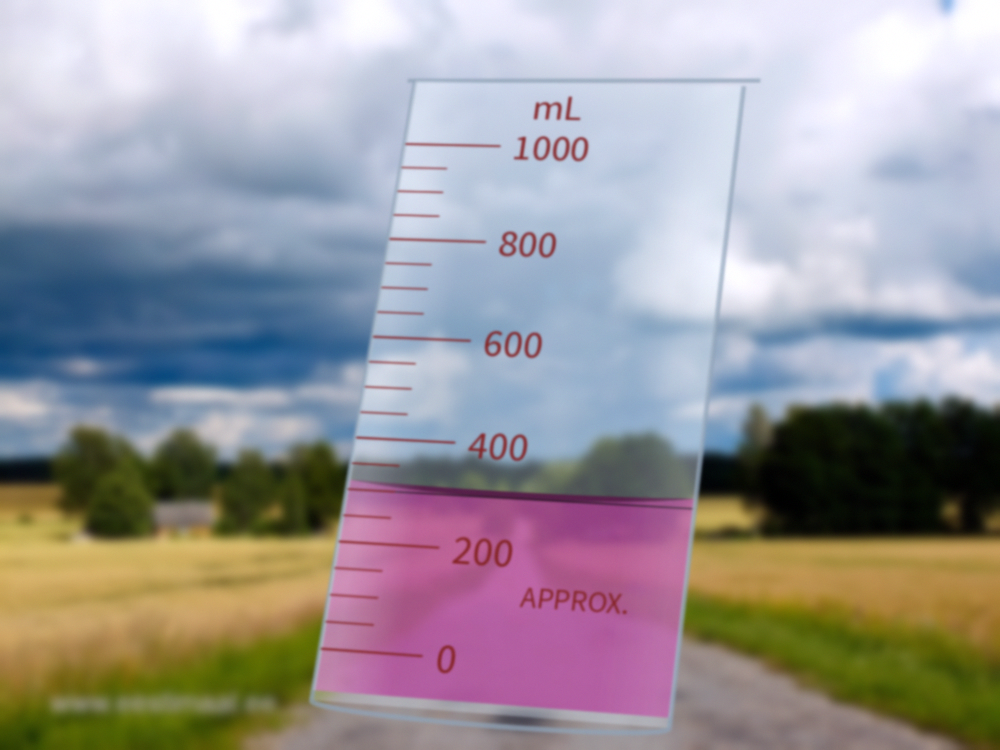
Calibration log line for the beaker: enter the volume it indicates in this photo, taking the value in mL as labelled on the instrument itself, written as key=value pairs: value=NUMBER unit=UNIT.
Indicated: value=300 unit=mL
